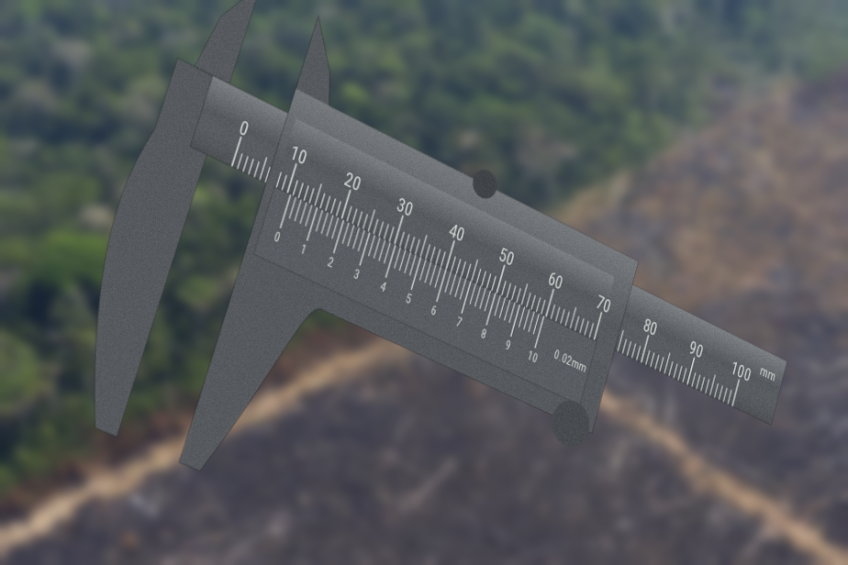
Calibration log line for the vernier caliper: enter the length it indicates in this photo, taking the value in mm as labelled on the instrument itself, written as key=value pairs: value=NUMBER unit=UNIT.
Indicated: value=10.6 unit=mm
